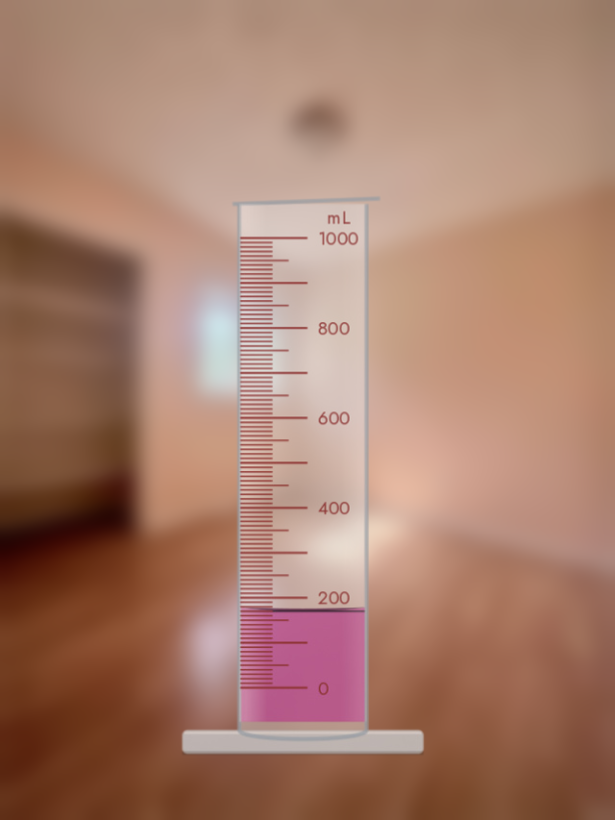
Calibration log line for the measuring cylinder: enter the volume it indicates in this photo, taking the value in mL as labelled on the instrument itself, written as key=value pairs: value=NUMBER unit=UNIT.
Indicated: value=170 unit=mL
